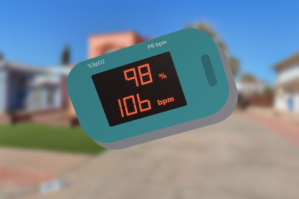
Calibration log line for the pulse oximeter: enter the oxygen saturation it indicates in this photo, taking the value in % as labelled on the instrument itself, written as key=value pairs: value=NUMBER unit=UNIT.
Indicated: value=98 unit=%
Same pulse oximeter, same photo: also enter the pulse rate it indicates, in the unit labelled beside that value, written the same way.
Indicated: value=106 unit=bpm
